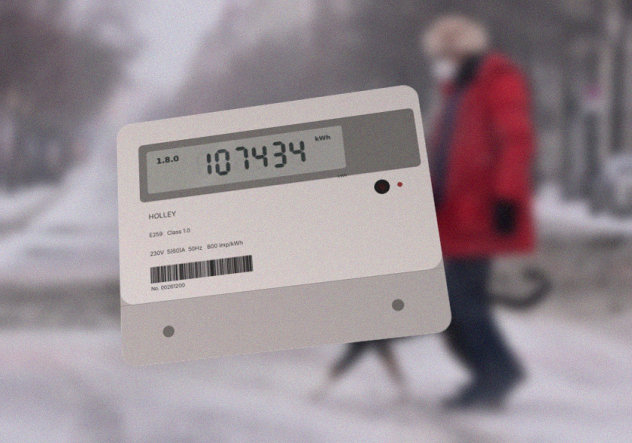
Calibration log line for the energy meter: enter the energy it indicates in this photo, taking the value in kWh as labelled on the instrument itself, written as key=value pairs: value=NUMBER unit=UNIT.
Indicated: value=107434 unit=kWh
